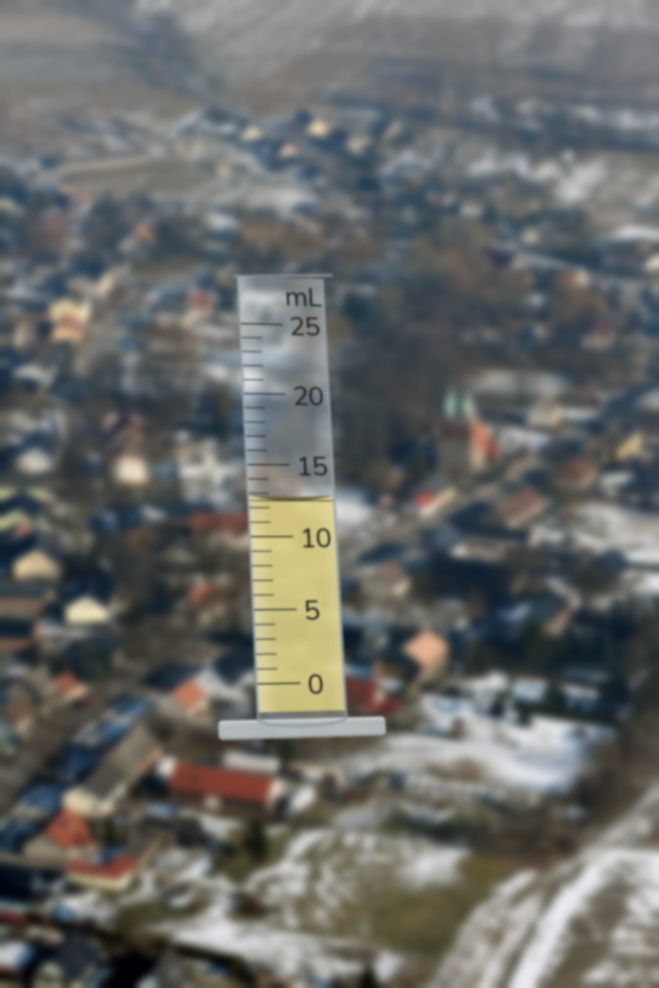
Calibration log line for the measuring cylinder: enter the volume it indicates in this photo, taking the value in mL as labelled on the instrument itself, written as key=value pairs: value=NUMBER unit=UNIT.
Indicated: value=12.5 unit=mL
